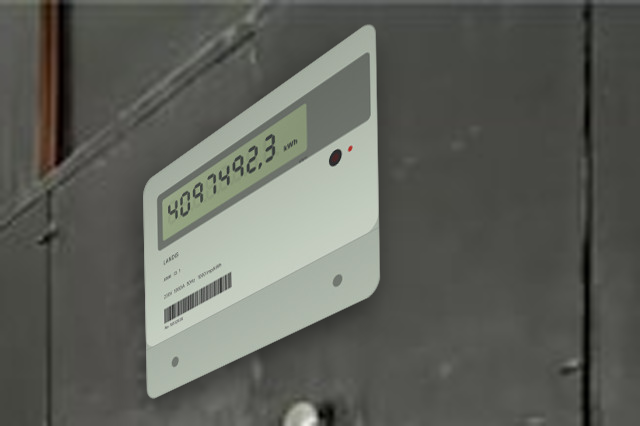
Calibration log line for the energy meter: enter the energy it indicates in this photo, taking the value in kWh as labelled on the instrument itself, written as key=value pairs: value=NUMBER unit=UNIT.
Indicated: value=4097492.3 unit=kWh
